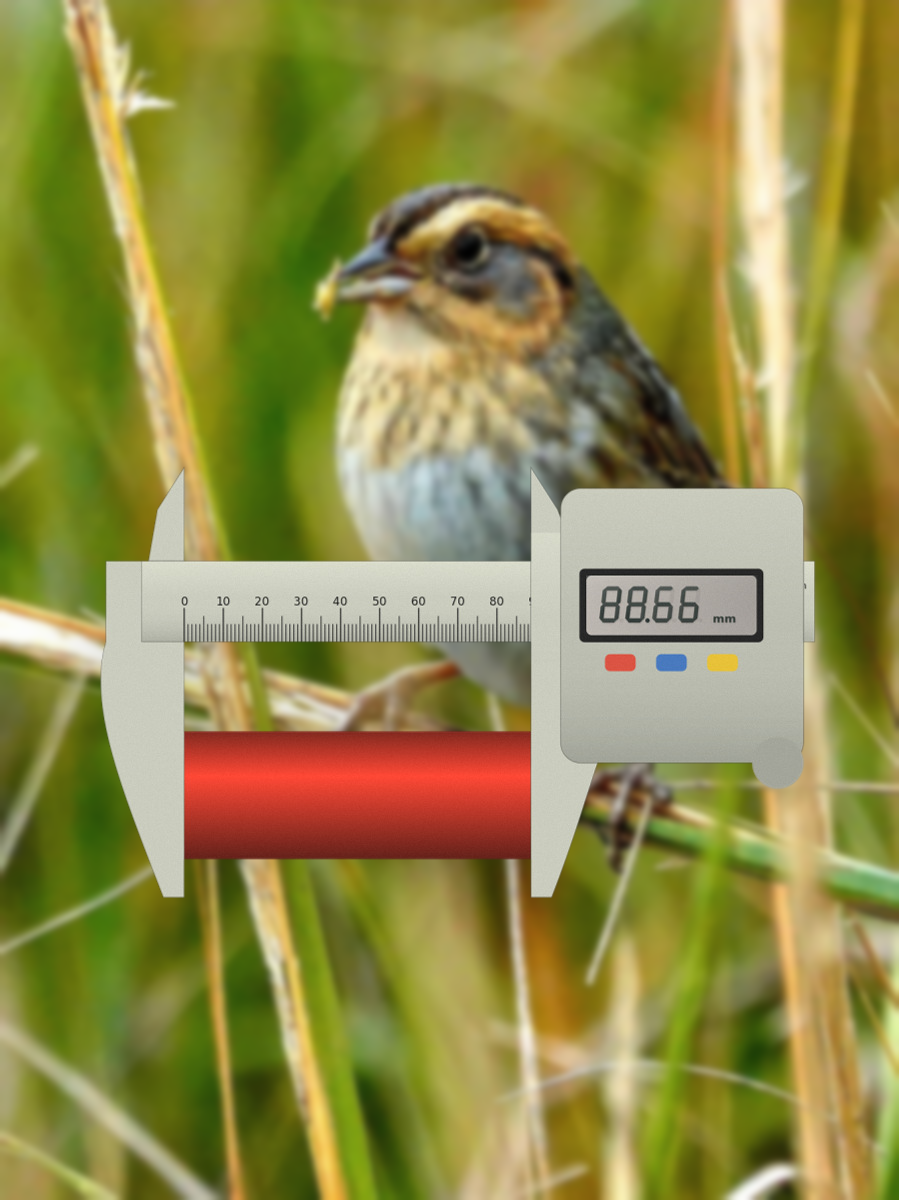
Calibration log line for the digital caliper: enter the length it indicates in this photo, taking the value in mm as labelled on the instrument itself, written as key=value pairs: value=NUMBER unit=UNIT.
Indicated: value=88.66 unit=mm
